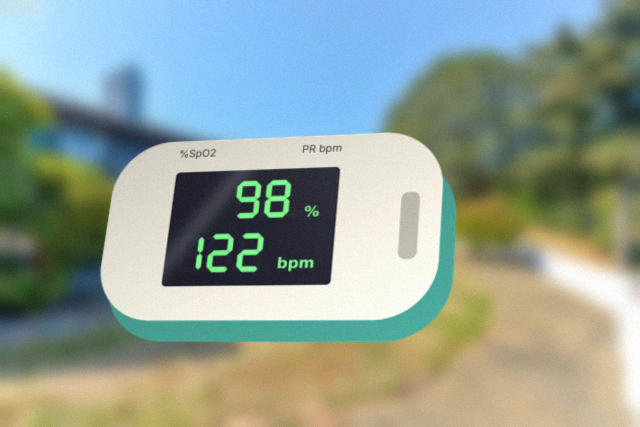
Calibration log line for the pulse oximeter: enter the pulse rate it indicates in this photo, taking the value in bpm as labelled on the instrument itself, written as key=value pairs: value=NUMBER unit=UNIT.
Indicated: value=122 unit=bpm
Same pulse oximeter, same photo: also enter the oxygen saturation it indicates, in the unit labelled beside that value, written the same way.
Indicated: value=98 unit=%
